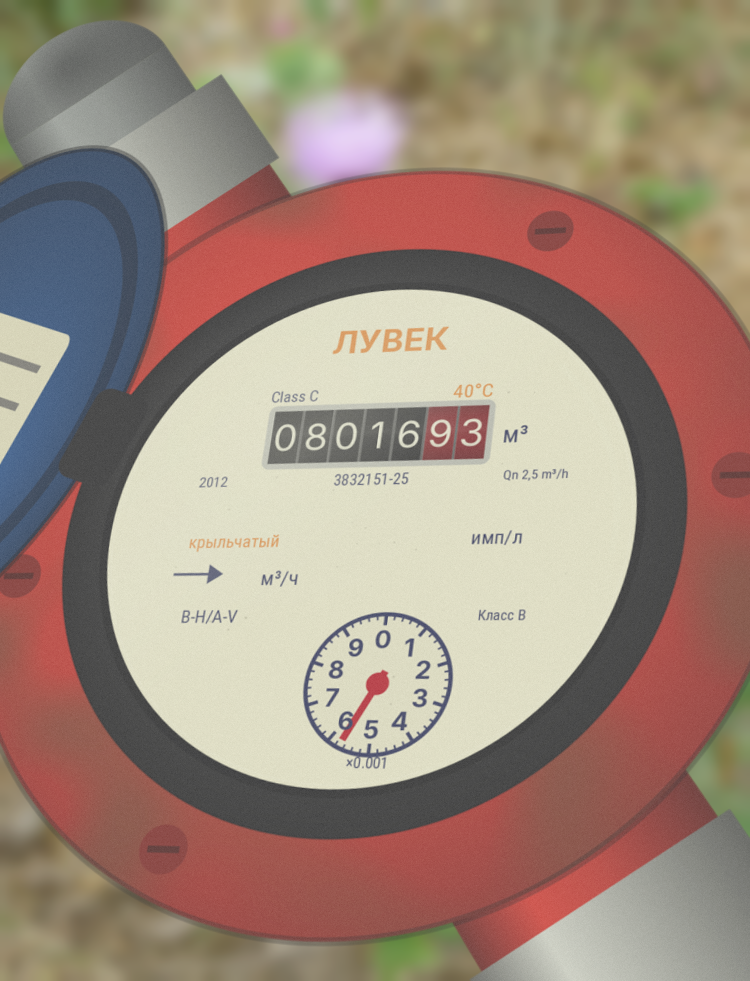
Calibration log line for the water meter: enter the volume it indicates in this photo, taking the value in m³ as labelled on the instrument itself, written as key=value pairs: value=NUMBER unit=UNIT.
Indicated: value=8016.935 unit=m³
